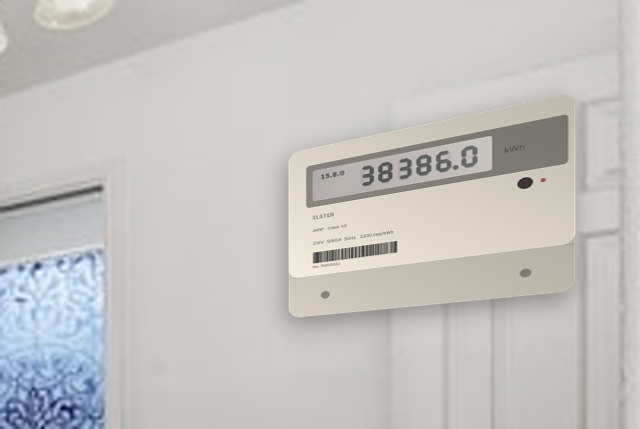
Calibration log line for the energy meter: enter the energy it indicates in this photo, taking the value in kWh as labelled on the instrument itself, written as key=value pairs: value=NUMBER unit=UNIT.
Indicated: value=38386.0 unit=kWh
